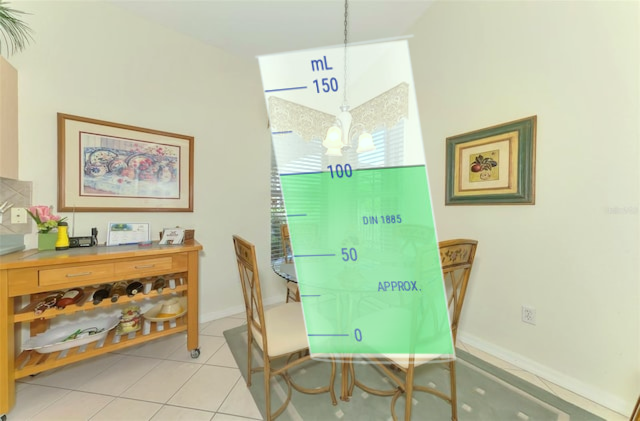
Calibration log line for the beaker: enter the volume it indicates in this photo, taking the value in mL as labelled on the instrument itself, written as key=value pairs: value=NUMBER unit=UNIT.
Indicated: value=100 unit=mL
